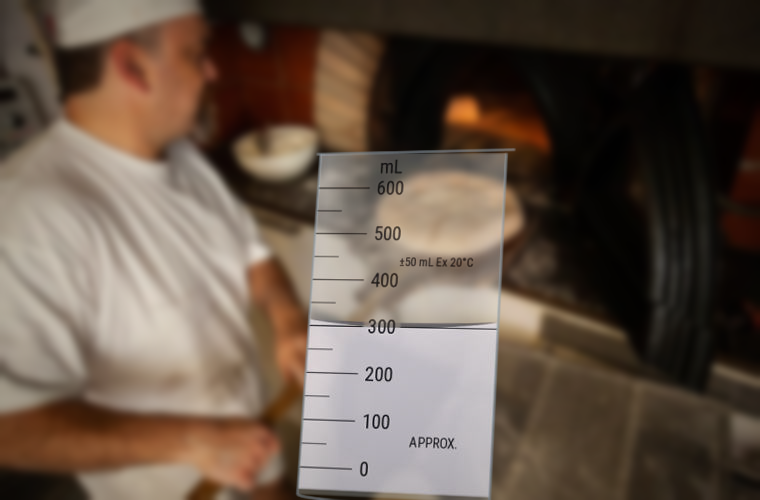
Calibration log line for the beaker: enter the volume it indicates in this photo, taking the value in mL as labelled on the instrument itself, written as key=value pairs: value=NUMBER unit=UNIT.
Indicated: value=300 unit=mL
